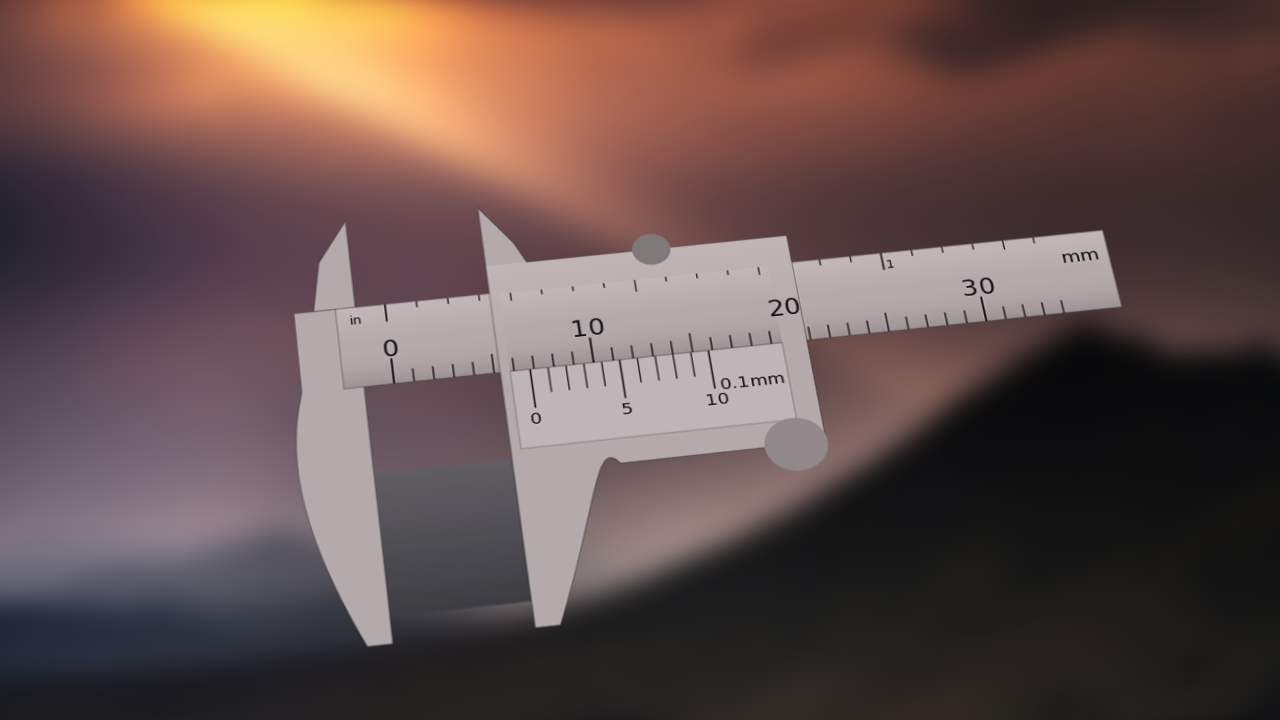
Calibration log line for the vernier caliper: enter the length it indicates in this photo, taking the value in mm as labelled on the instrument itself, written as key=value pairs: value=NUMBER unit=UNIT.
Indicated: value=6.8 unit=mm
